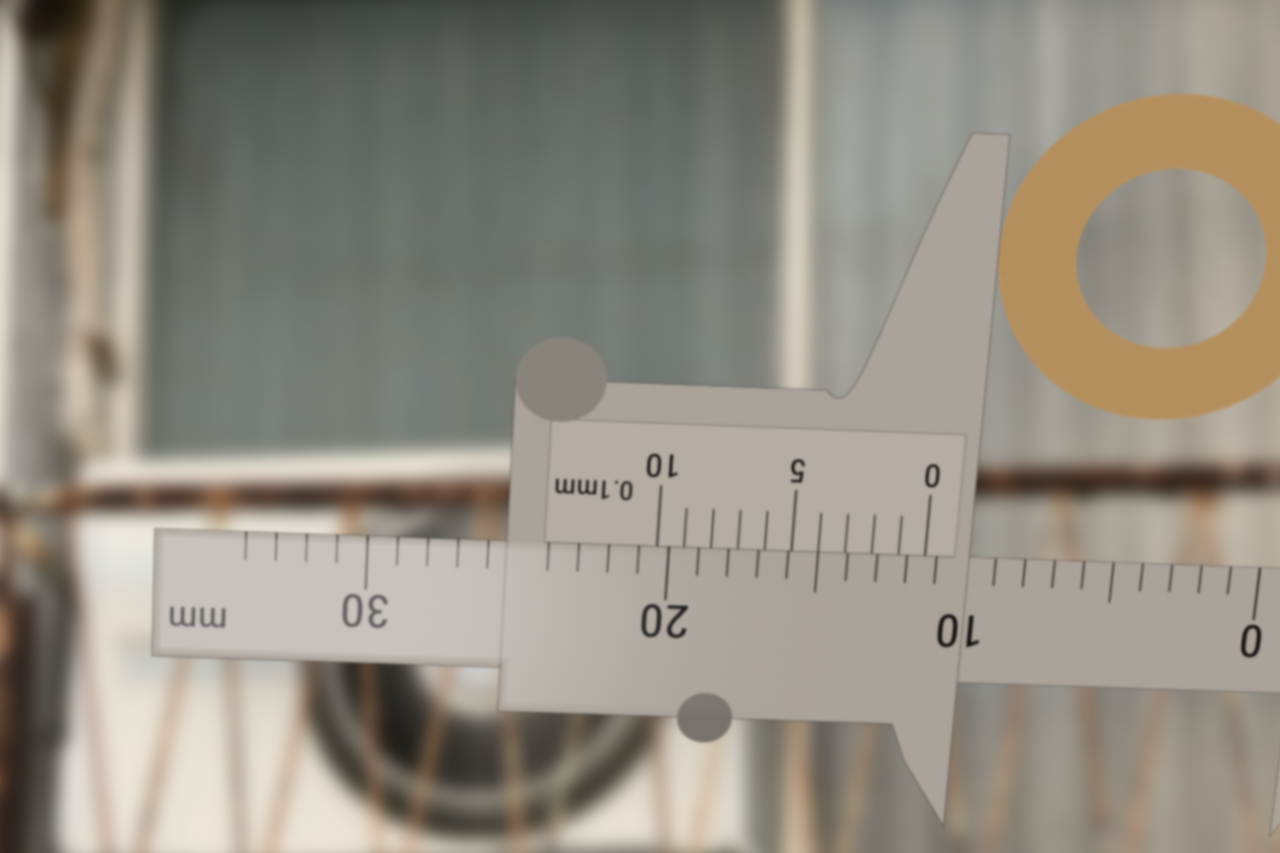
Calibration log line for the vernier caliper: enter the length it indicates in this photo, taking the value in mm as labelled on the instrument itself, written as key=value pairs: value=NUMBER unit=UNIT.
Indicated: value=11.4 unit=mm
